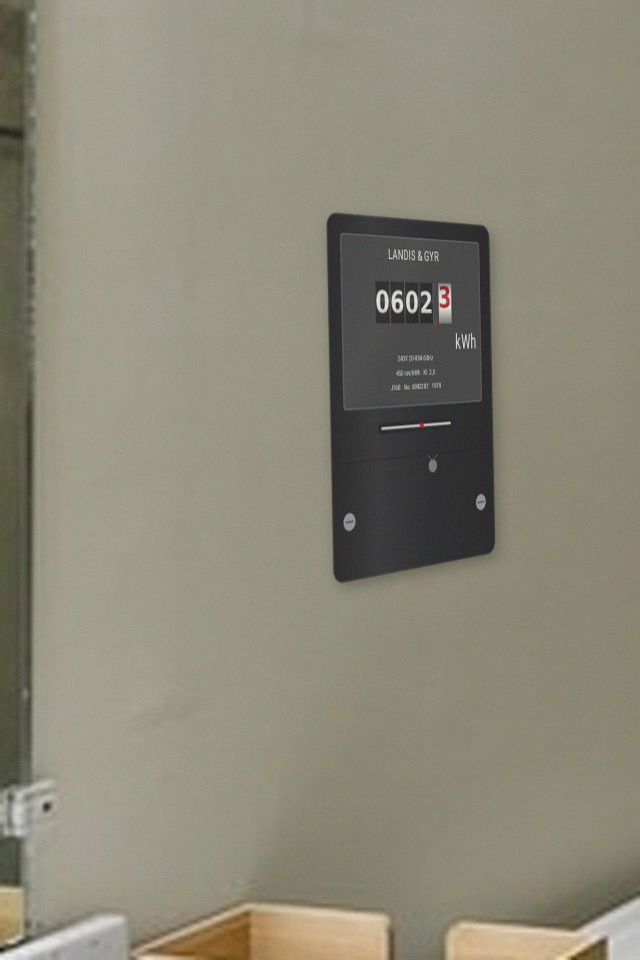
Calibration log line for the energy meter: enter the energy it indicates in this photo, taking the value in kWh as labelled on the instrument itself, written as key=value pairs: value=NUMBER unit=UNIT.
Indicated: value=602.3 unit=kWh
